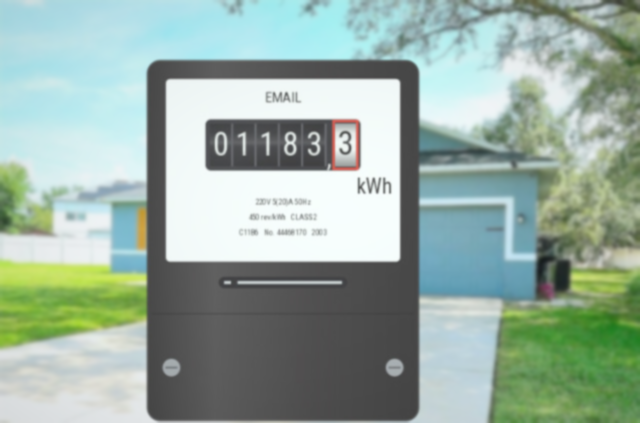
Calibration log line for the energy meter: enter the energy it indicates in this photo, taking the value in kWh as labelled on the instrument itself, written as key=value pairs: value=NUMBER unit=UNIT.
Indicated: value=1183.3 unit=kWh
